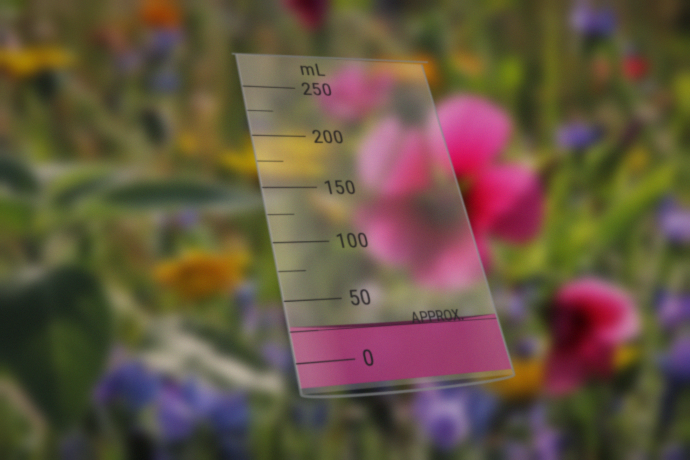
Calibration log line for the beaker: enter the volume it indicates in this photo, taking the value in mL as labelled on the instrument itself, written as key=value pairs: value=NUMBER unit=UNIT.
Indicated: value=25 unit=mL
